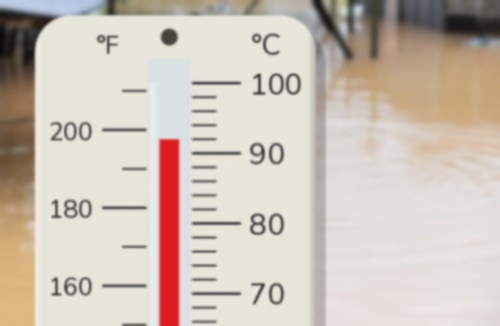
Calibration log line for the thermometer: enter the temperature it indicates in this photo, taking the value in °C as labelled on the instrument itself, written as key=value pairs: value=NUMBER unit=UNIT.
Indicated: value=92 unit=°C
